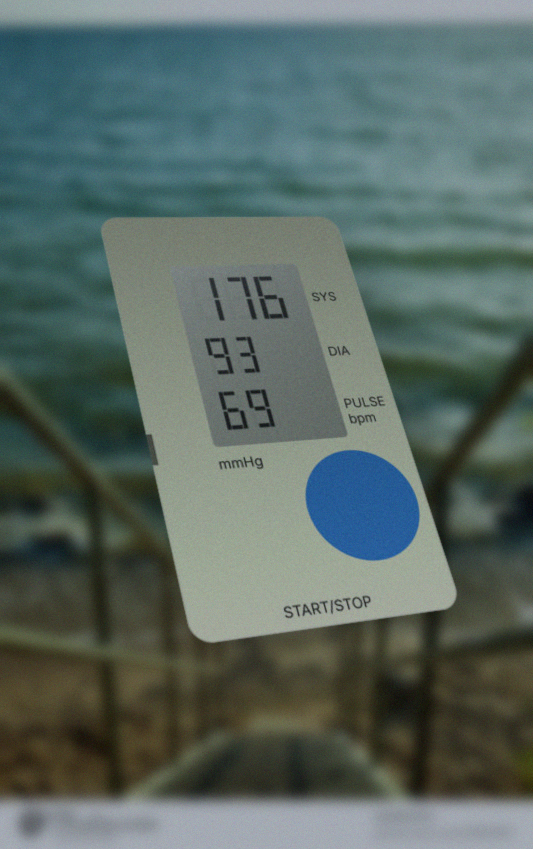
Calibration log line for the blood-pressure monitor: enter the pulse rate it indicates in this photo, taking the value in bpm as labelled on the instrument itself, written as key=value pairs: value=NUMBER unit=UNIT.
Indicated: value=69 unit=bpm
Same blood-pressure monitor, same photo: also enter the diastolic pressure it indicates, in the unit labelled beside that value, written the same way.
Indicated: value=93 unit=mmHg
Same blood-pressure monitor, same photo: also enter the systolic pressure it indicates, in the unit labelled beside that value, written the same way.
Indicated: value=176 unit=mmHg
